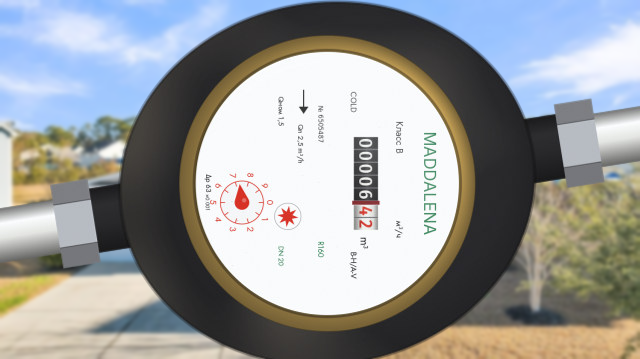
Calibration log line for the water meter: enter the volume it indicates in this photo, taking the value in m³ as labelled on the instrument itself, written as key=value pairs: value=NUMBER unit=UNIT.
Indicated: value=6.427 unit=m³
